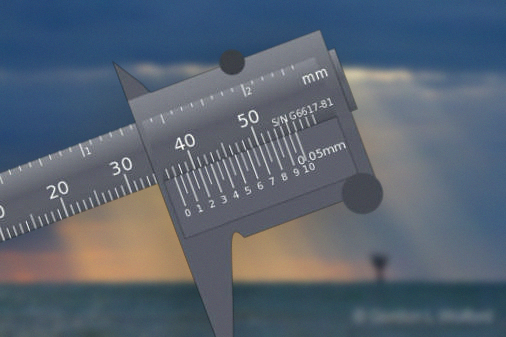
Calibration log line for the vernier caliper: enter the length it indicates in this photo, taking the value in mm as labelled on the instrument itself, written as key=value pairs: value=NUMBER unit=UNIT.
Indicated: value=36.8 unit=mm
